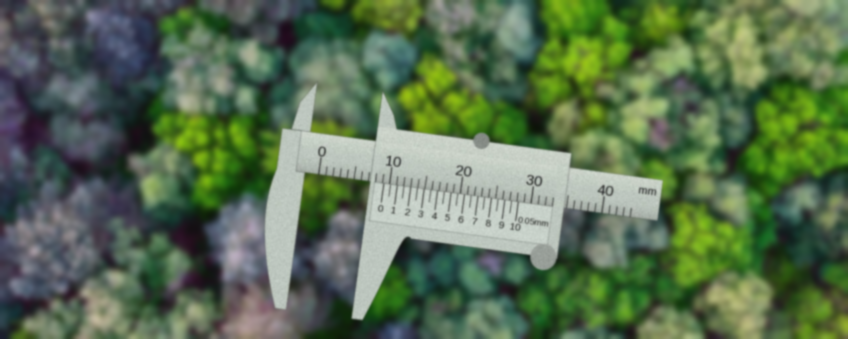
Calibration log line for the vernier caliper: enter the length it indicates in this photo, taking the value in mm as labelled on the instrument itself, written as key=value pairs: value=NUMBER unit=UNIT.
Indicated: value=9.2 unit=mm
